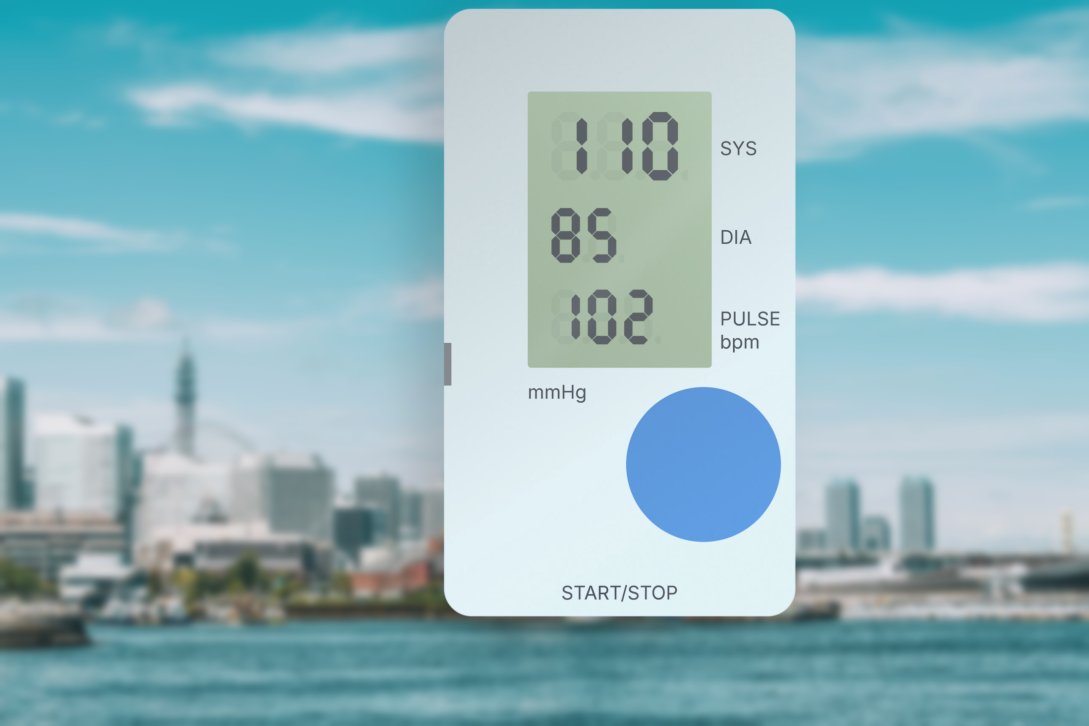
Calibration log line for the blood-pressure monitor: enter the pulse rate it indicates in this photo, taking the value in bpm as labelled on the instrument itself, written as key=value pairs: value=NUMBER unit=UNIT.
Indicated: value=102 unit=bpm
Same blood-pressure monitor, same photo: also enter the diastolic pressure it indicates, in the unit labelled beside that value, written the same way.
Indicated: value=85 unit=mmHg
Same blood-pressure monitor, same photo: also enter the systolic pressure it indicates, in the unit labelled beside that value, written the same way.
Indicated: value=110 unit=mmHg
